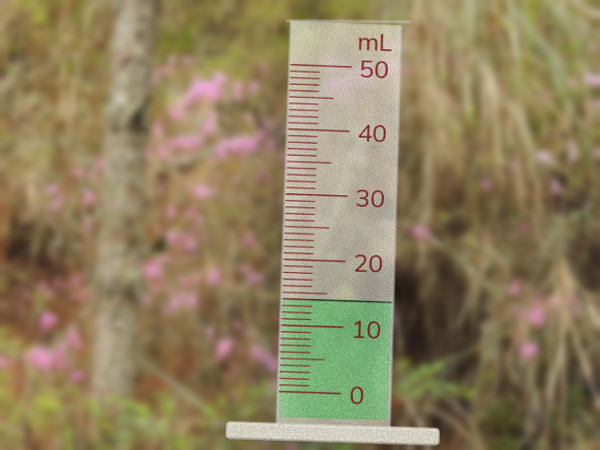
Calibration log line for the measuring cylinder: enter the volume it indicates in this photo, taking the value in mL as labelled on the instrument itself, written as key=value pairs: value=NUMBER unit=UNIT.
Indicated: value=14 unit=mL
